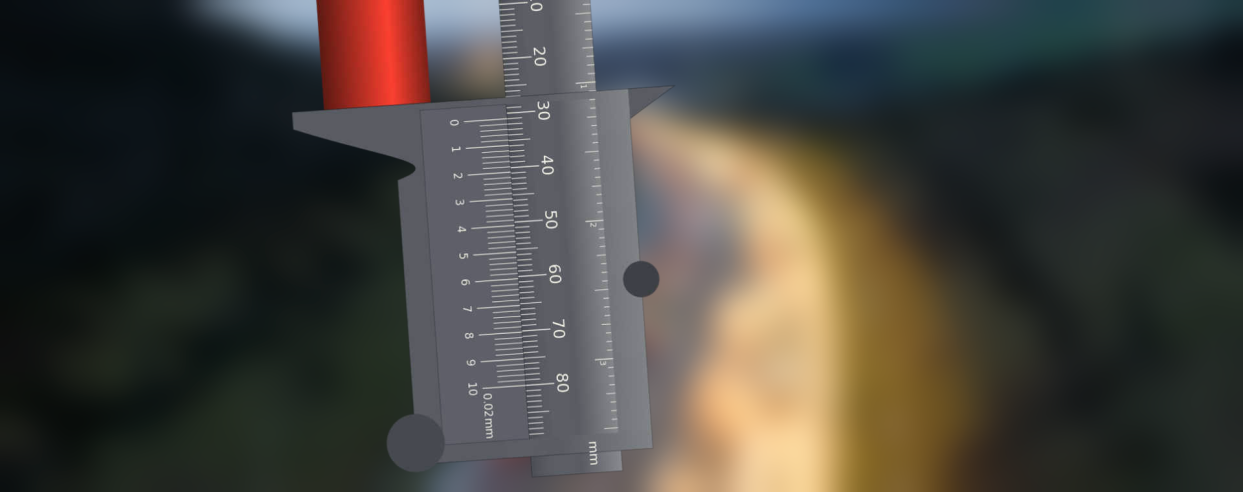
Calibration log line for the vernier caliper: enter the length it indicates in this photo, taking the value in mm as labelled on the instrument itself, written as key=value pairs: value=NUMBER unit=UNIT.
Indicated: value=31.0 unit=mm
